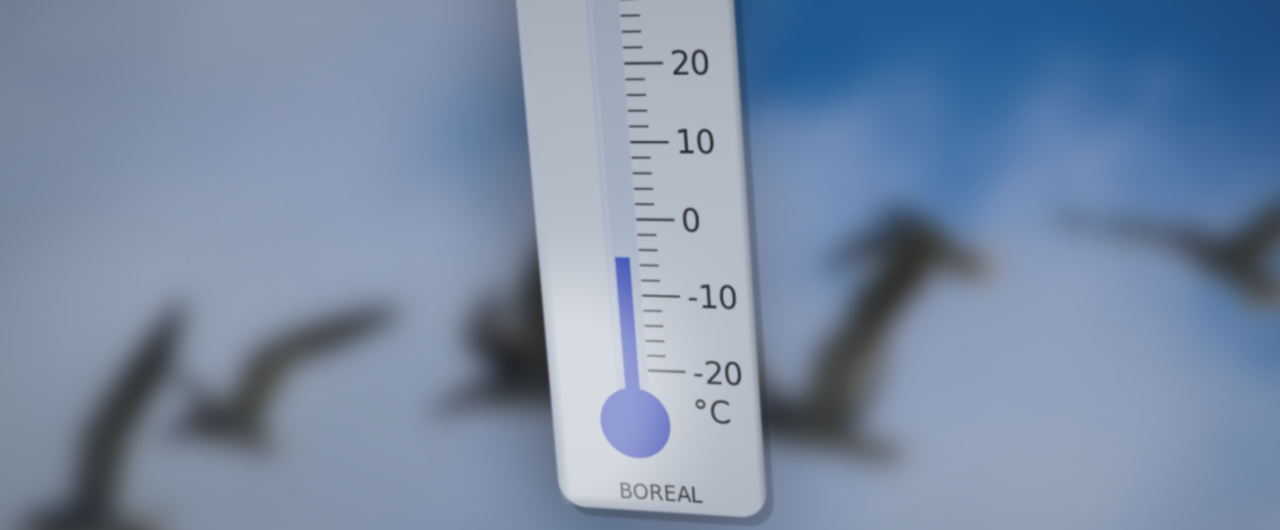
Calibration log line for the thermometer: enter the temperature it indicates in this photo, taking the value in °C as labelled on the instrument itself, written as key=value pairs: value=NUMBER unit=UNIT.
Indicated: value=-5 unit=°C
